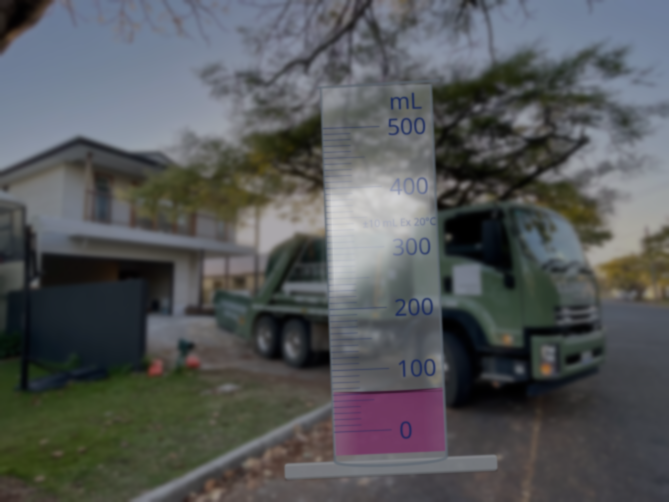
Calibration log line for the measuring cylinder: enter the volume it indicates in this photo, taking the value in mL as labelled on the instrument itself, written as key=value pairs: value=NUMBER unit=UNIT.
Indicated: value=60 unit=mL
